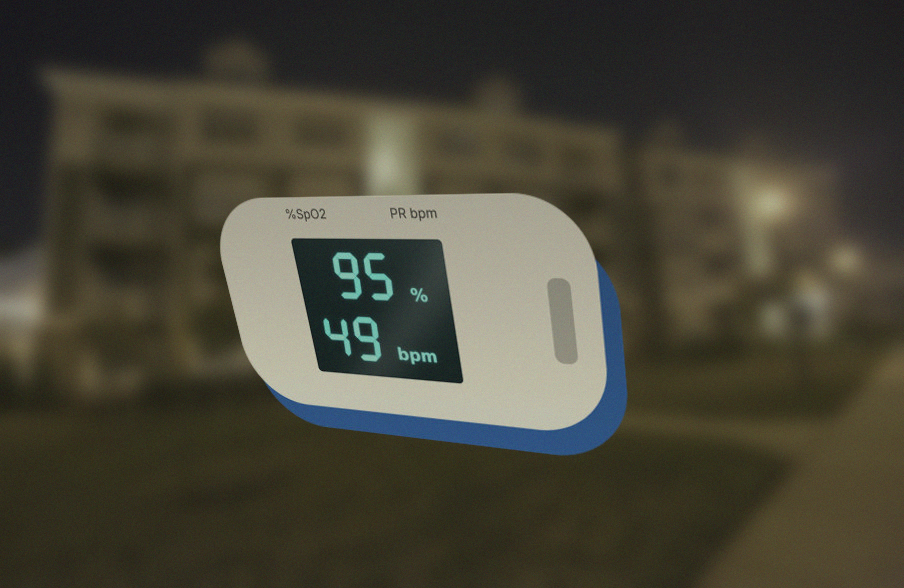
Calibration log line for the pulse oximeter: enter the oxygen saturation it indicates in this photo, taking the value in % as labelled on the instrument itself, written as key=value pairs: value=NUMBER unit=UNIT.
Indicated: value=95 unit=%
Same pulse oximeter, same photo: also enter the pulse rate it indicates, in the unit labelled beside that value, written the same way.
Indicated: value=49 unit=bpm
